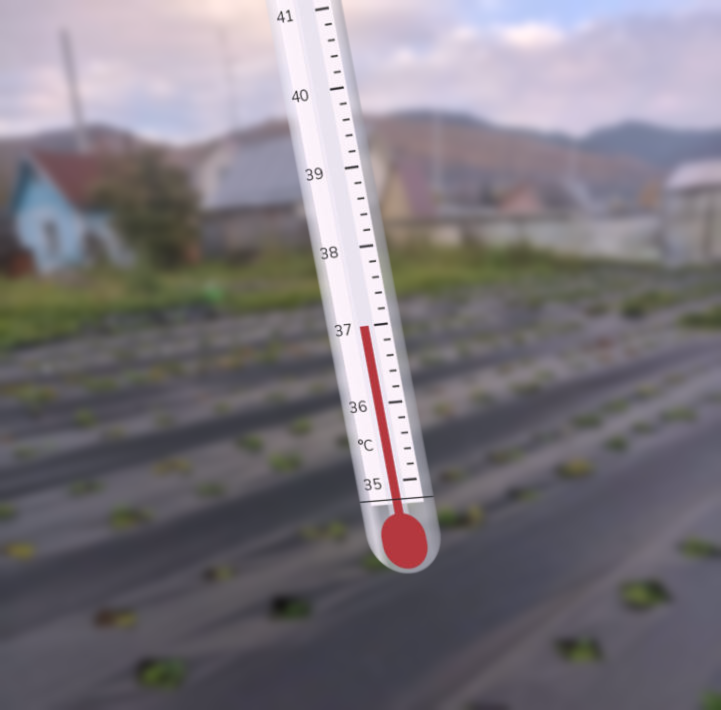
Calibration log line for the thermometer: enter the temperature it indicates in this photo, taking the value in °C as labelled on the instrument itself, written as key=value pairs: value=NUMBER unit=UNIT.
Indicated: value=37 unit=°C
